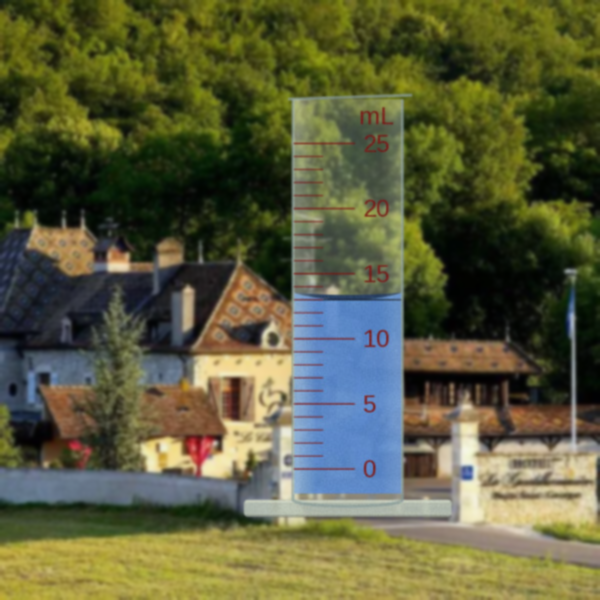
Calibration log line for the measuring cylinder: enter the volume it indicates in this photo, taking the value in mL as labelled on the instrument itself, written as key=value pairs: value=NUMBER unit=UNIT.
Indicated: value=13 unit=mL
